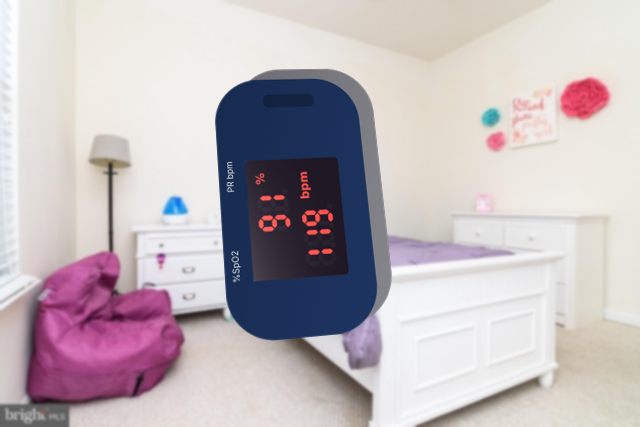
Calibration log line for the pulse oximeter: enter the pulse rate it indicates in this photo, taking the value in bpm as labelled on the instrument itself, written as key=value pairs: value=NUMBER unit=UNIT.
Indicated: value=119 unit=bpm
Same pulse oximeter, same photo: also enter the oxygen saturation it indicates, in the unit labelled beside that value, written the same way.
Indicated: value=91 unit=%
